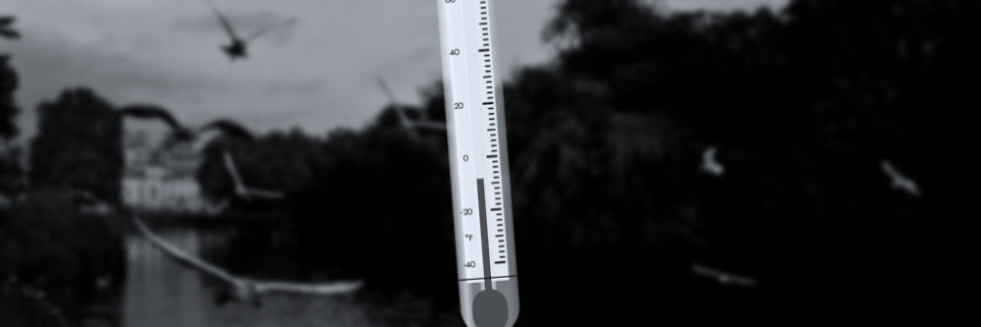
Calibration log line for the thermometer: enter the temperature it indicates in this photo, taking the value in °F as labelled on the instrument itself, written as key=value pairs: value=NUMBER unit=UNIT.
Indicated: value=-8 unit=°F
